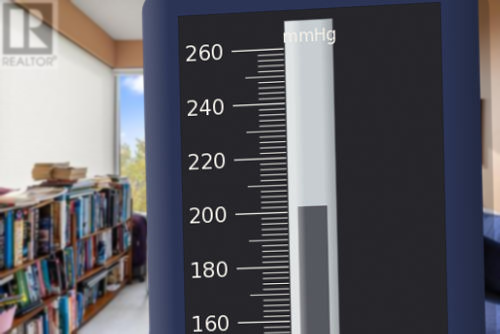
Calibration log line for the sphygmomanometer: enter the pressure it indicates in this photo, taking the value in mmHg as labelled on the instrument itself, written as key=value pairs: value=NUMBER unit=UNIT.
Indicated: value=202 unit=mmHg
